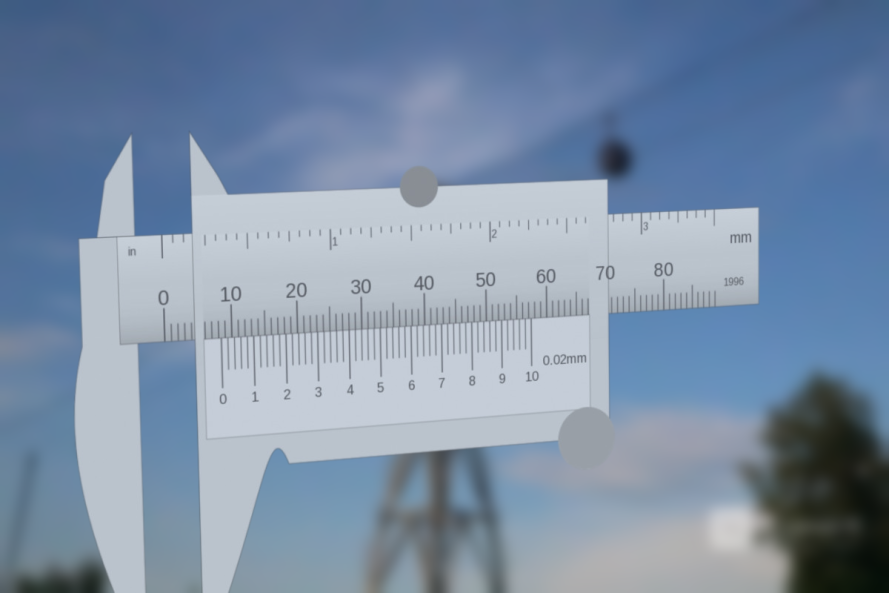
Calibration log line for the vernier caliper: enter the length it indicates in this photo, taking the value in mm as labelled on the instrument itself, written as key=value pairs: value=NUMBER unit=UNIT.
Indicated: value=8.4 unit=mm
